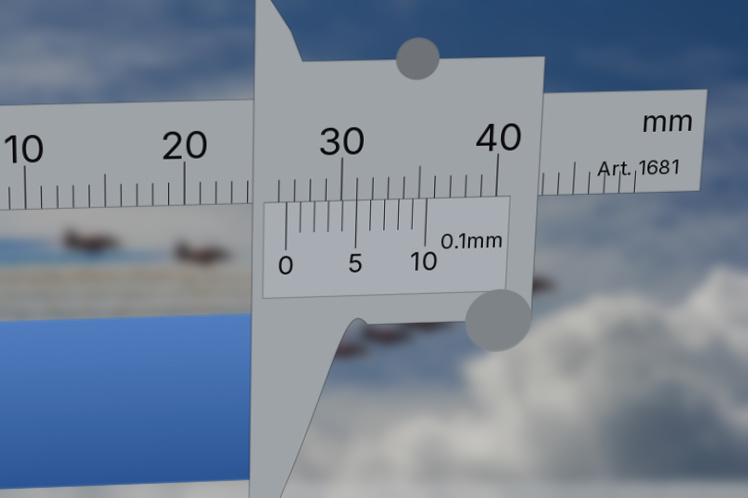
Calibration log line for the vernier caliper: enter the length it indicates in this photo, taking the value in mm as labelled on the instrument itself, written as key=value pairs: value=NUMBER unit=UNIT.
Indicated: value=26.5 unit=mm
